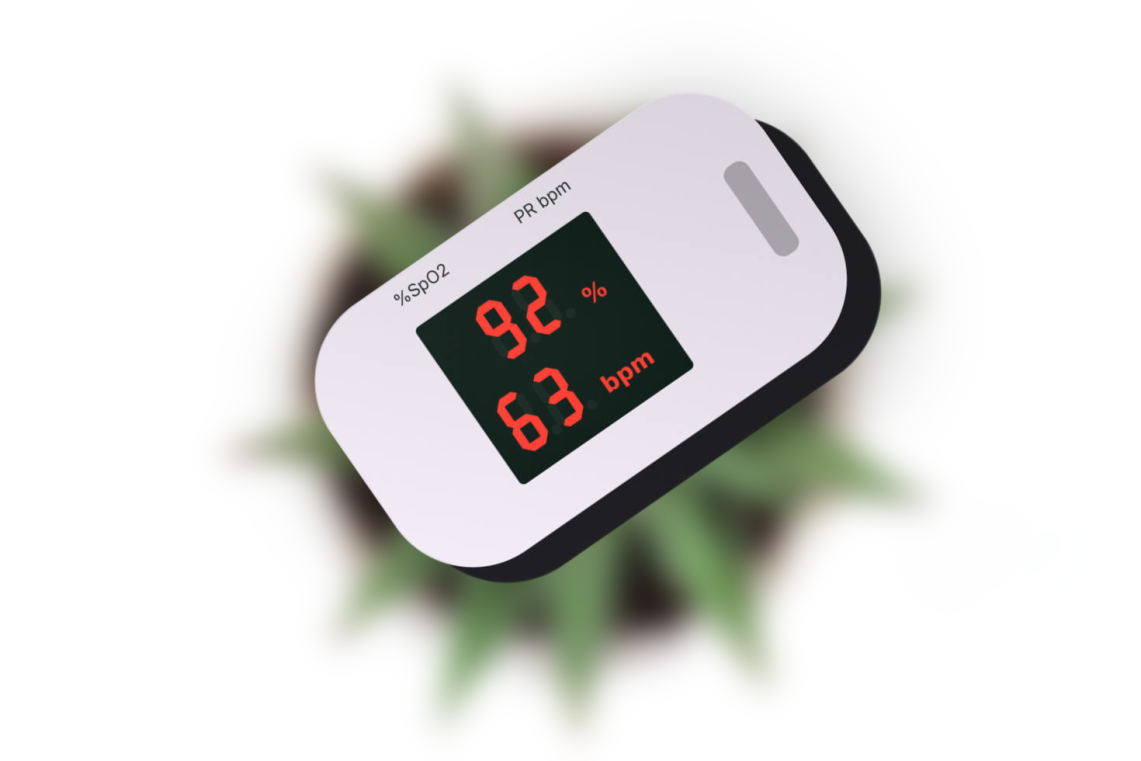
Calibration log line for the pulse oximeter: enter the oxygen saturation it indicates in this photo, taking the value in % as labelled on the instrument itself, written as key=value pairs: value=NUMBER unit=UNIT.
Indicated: value=92 unit=%
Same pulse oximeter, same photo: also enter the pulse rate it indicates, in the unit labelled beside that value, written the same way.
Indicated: value=63 unit=bpm
